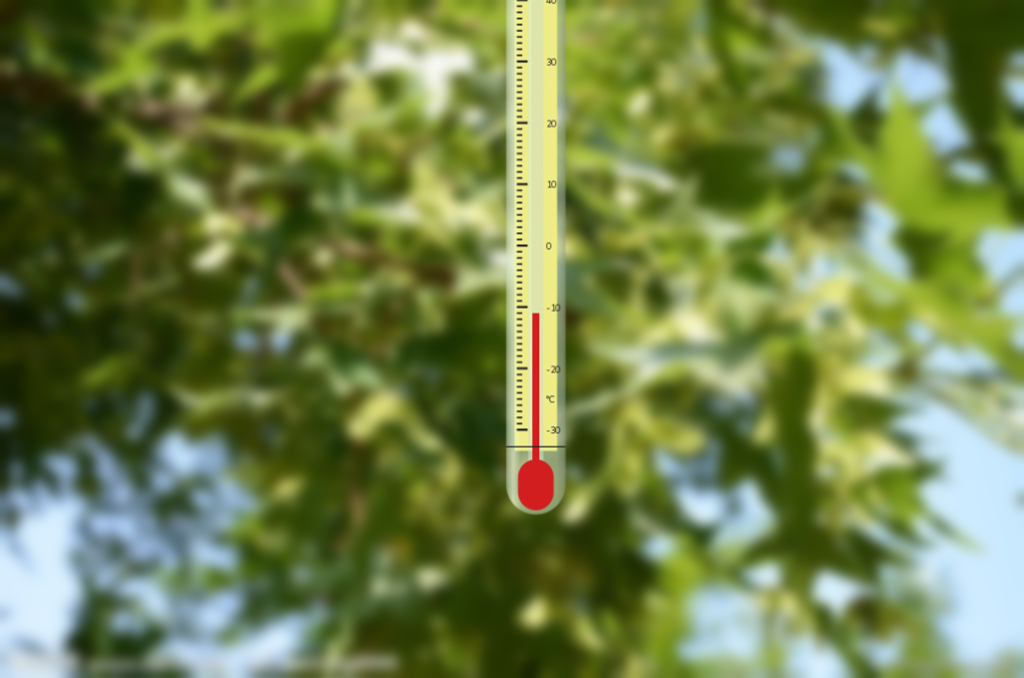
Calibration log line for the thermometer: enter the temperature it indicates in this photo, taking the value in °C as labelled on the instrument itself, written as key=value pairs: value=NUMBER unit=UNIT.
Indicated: value=-11 unit=°C
